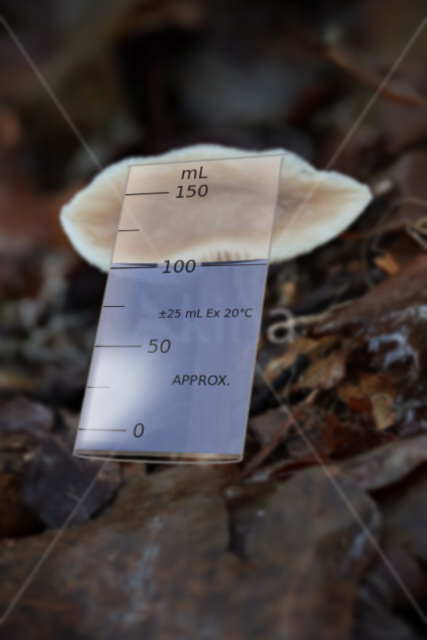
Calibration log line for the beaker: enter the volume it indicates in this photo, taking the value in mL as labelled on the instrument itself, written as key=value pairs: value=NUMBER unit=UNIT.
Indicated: value=100 unit=mL
